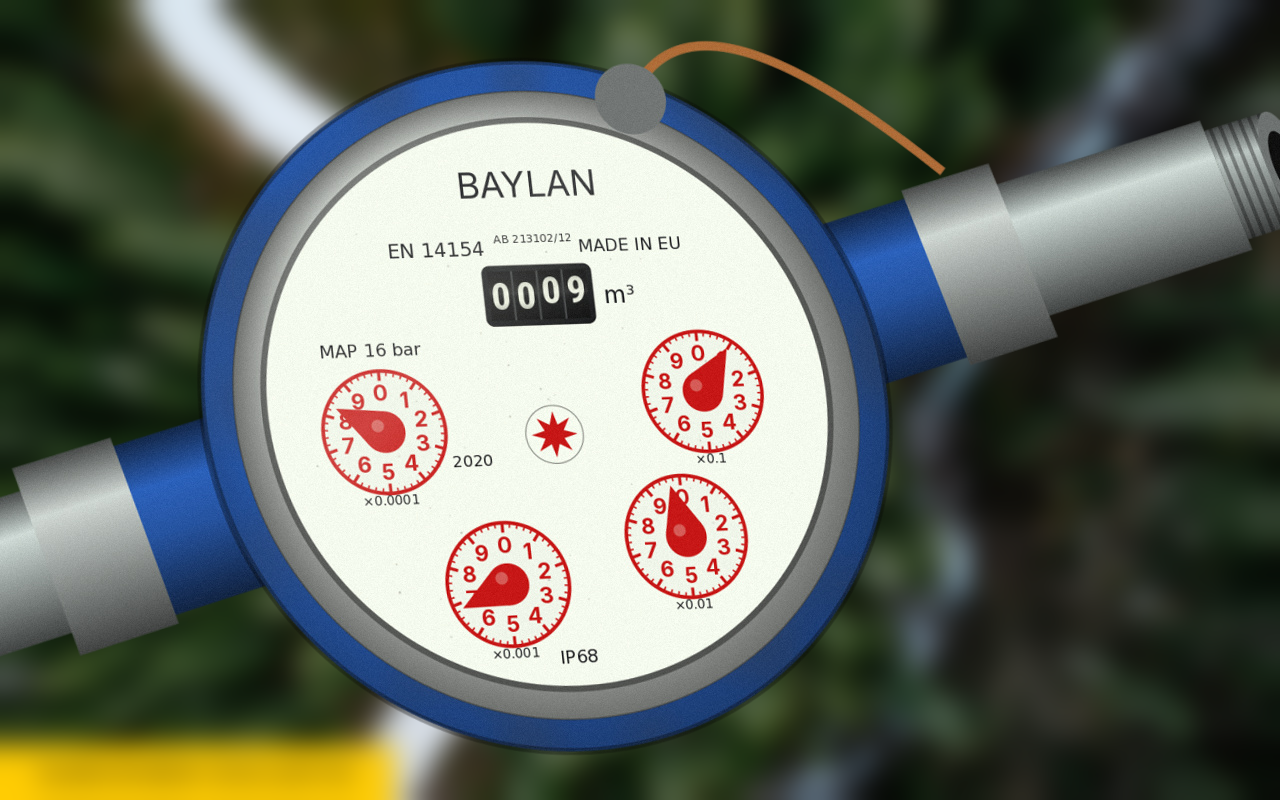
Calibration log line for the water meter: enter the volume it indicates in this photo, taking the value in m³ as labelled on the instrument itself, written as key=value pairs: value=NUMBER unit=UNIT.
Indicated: value=9.0968 unit=m³
